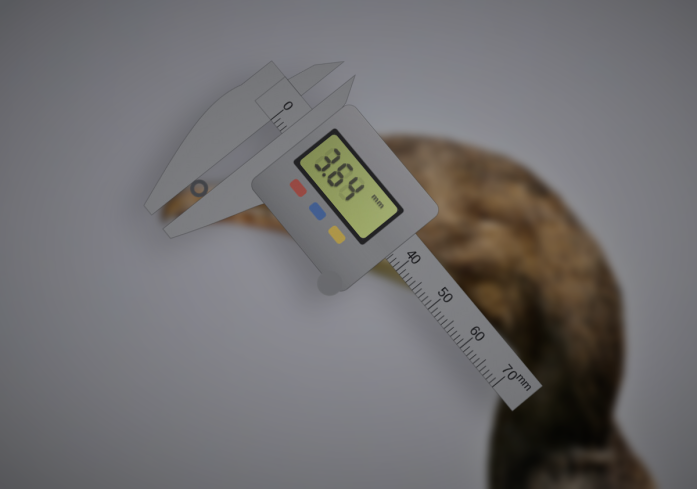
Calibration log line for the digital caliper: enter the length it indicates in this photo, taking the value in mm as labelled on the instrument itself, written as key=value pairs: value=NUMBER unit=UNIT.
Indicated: value=3.64 unit=mm
